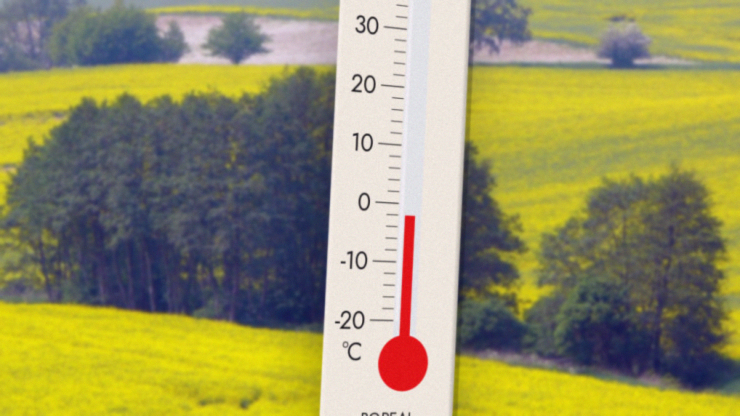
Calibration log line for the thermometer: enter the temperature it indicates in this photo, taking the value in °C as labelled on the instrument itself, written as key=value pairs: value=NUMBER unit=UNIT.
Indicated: value=-2 unit=°C
